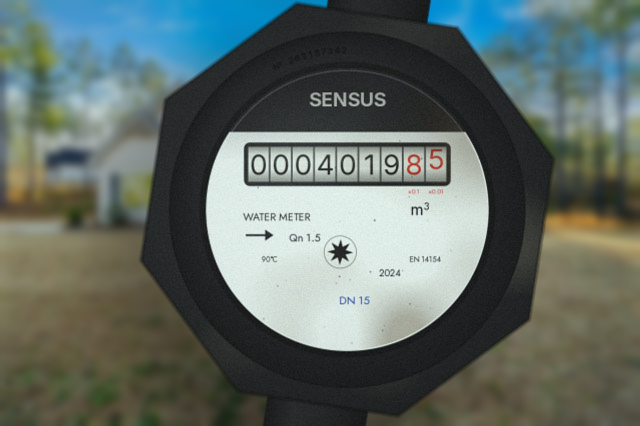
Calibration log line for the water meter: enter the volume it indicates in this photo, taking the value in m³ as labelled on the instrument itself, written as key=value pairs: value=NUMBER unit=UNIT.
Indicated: value=4019.85 unit=m³
